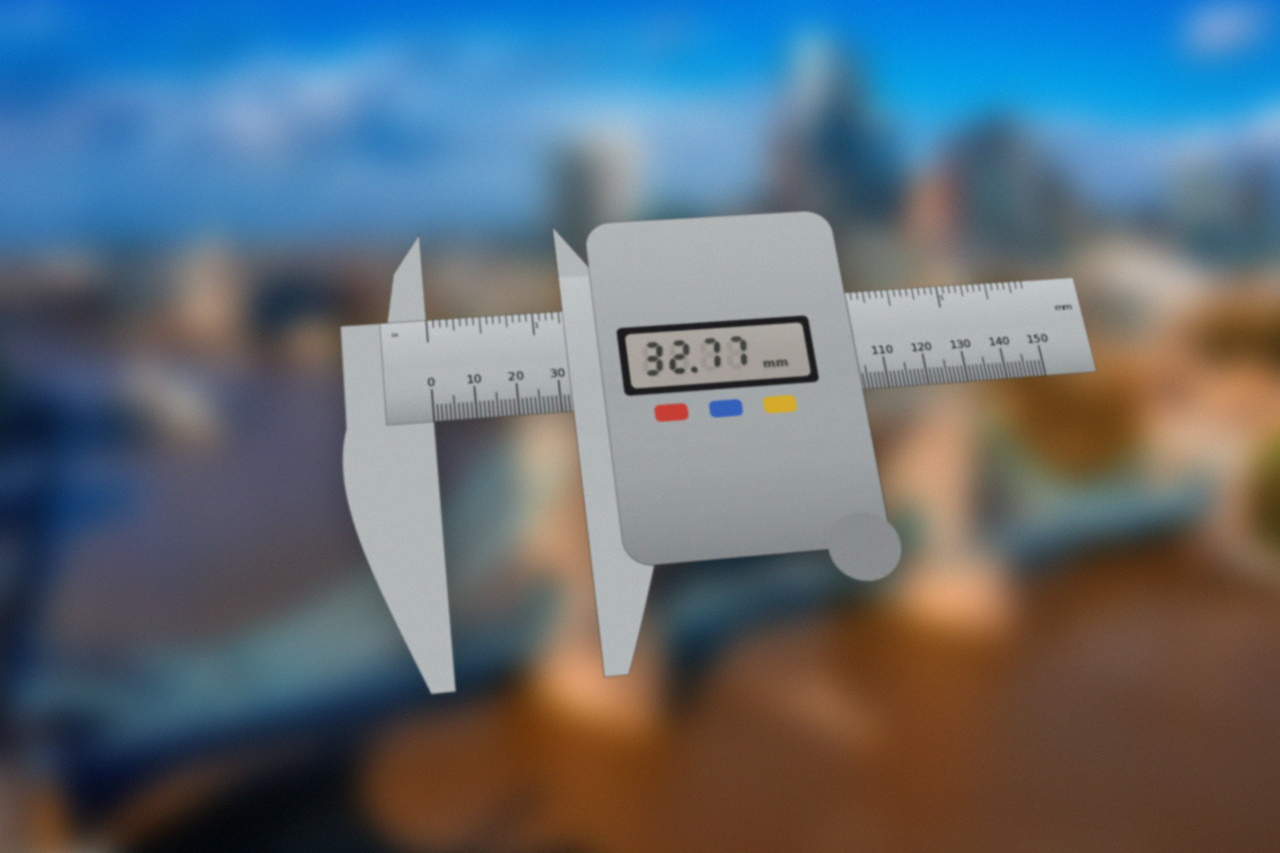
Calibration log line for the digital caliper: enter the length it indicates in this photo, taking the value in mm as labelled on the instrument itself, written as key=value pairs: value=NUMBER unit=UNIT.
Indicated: value=32.77 unit=mm
